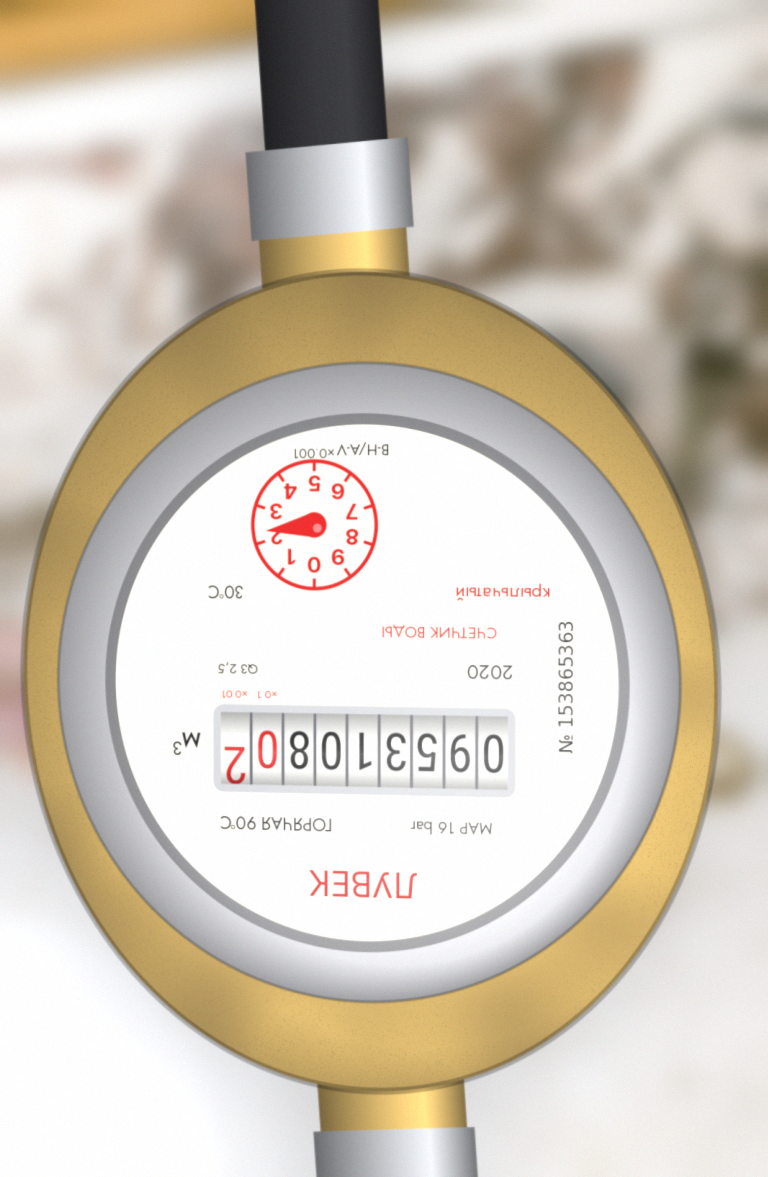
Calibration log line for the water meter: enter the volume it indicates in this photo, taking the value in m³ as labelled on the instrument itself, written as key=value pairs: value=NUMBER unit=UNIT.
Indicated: value=953108.022 unit=m³
